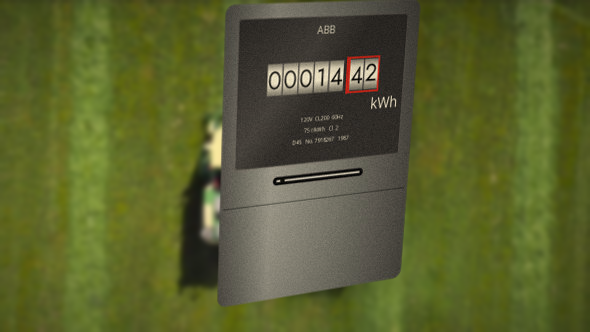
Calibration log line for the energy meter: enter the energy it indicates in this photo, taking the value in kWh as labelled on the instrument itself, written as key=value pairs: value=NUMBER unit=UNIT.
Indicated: value=14.42 unit=kWh
